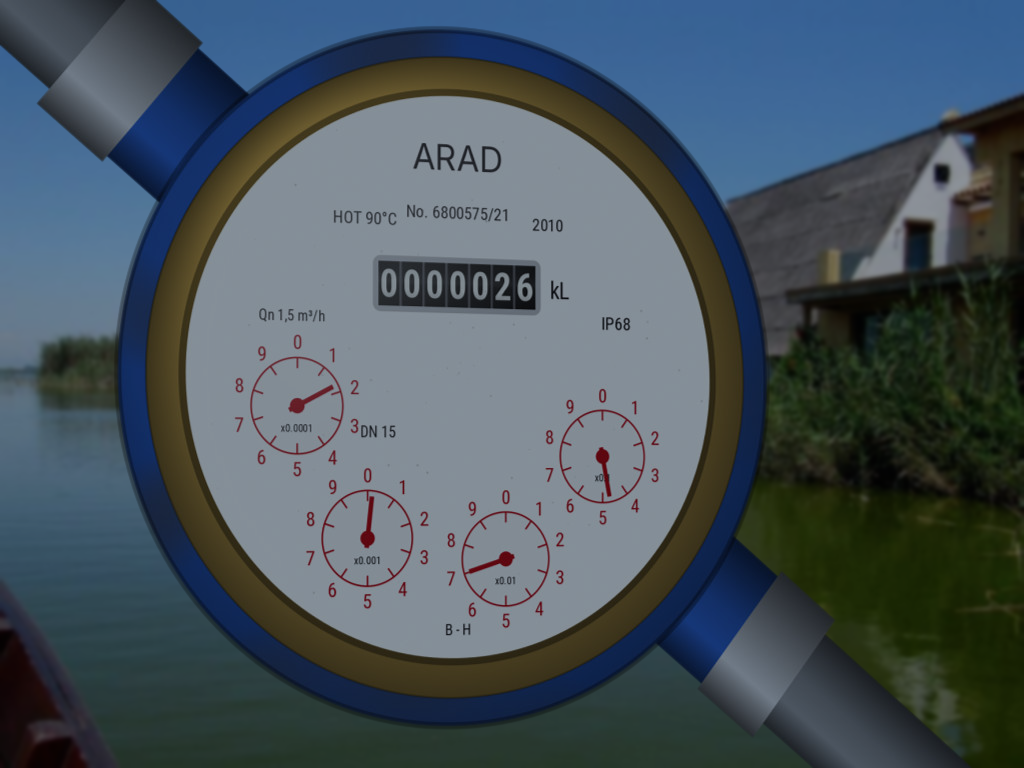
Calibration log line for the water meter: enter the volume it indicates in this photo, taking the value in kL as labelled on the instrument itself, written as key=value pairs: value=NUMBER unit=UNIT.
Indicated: value=26.4701 unit=kL
